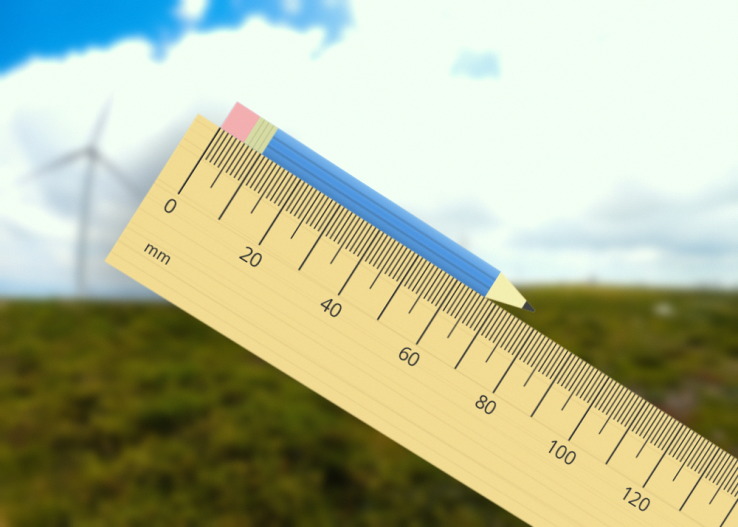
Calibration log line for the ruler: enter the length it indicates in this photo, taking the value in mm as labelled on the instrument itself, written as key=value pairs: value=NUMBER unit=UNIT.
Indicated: value=78 unit=mm
